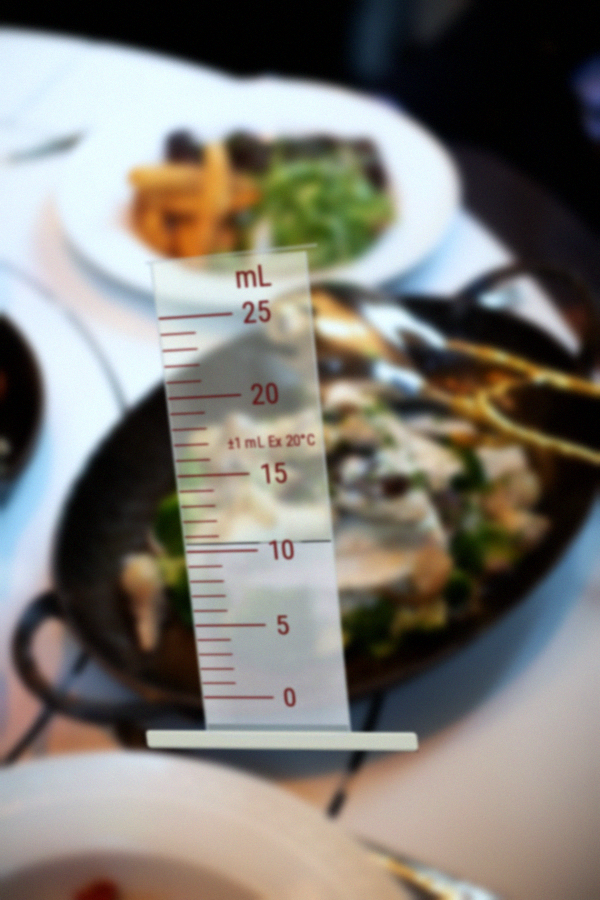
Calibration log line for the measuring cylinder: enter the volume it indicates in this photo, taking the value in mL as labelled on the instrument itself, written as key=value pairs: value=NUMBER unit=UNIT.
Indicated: value=10.5 unit=mL
